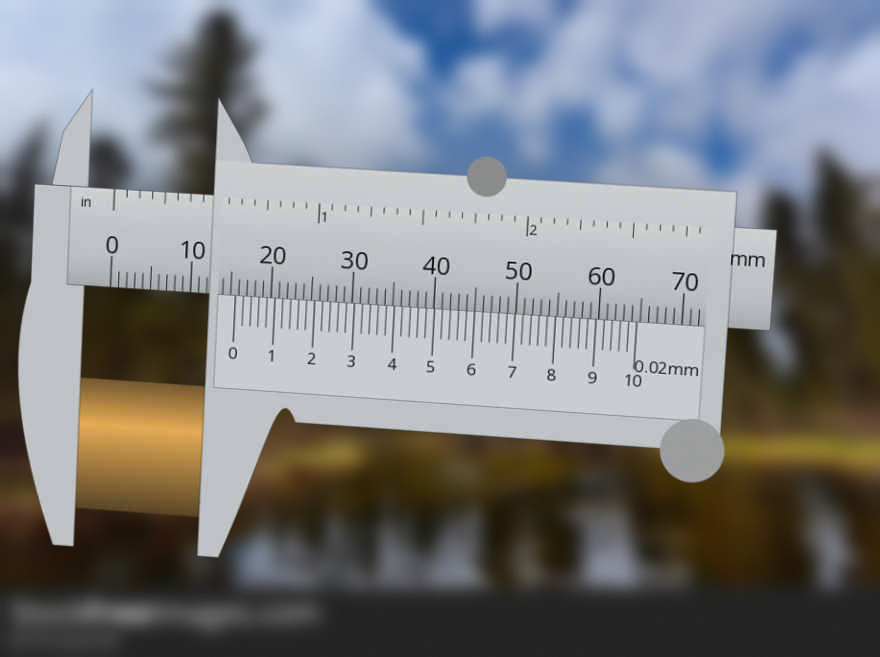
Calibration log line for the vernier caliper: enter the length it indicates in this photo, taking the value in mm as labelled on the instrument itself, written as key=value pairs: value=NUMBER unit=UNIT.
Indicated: value=15.6 unit=mm
